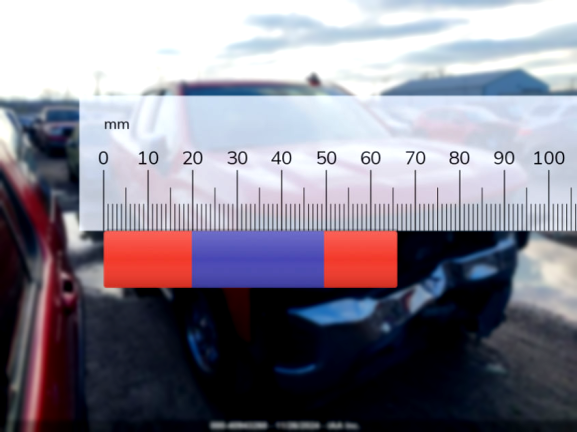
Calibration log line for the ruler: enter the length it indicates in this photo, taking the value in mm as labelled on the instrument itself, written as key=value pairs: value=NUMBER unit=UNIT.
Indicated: value=66 unit=mm
